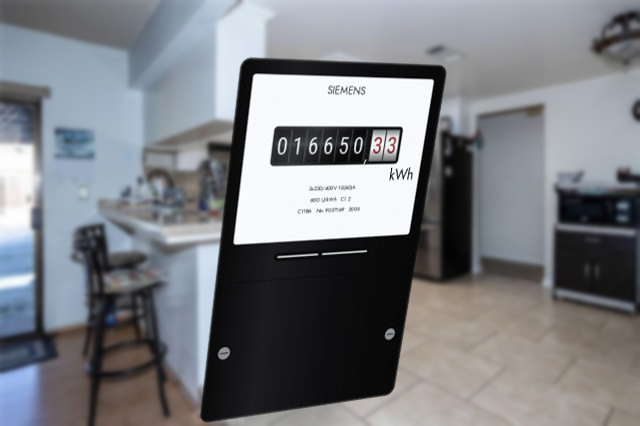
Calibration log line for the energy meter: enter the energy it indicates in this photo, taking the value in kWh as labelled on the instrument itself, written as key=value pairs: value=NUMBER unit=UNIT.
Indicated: value=16650.33 unit=kWh
